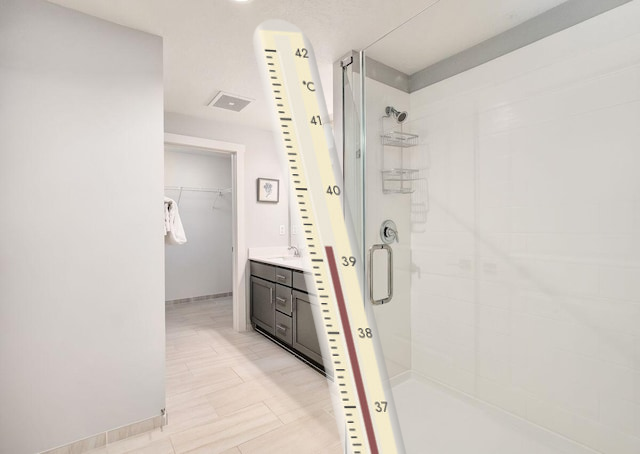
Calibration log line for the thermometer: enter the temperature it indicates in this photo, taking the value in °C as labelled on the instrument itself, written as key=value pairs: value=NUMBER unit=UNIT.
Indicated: value=39.2 unit=°C
